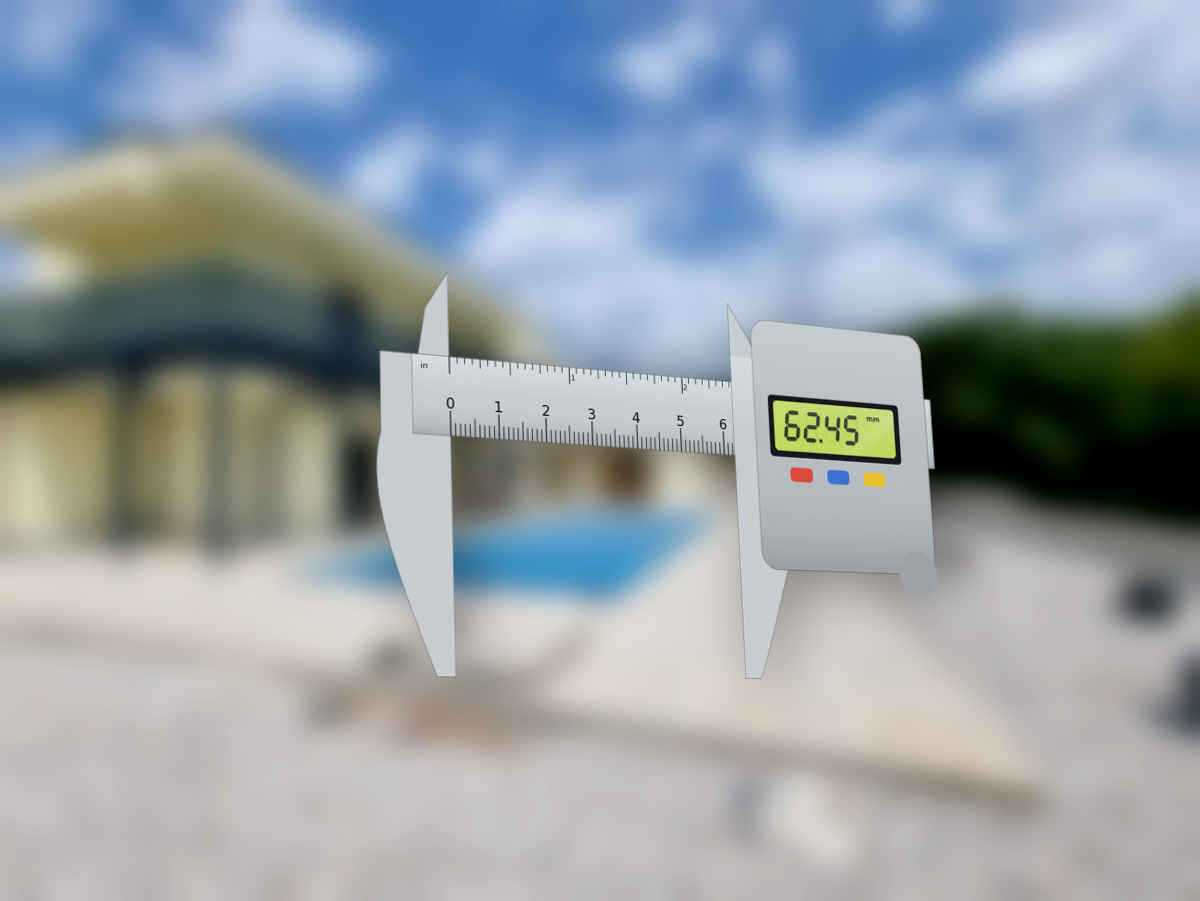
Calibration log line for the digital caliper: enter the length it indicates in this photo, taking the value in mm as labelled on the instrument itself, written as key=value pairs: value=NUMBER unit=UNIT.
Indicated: value=62.45 unit=mm
